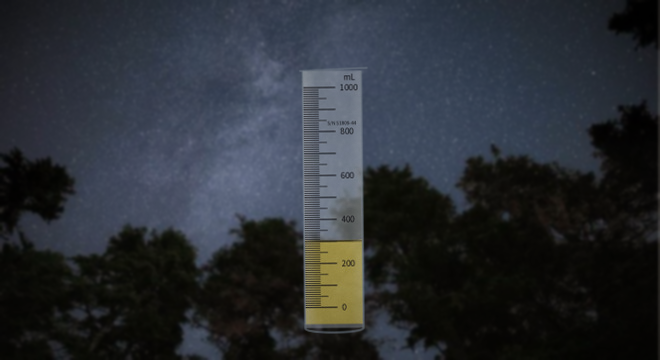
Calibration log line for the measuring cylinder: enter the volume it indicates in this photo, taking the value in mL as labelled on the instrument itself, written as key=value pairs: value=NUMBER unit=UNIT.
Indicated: value=300 unit=mL
